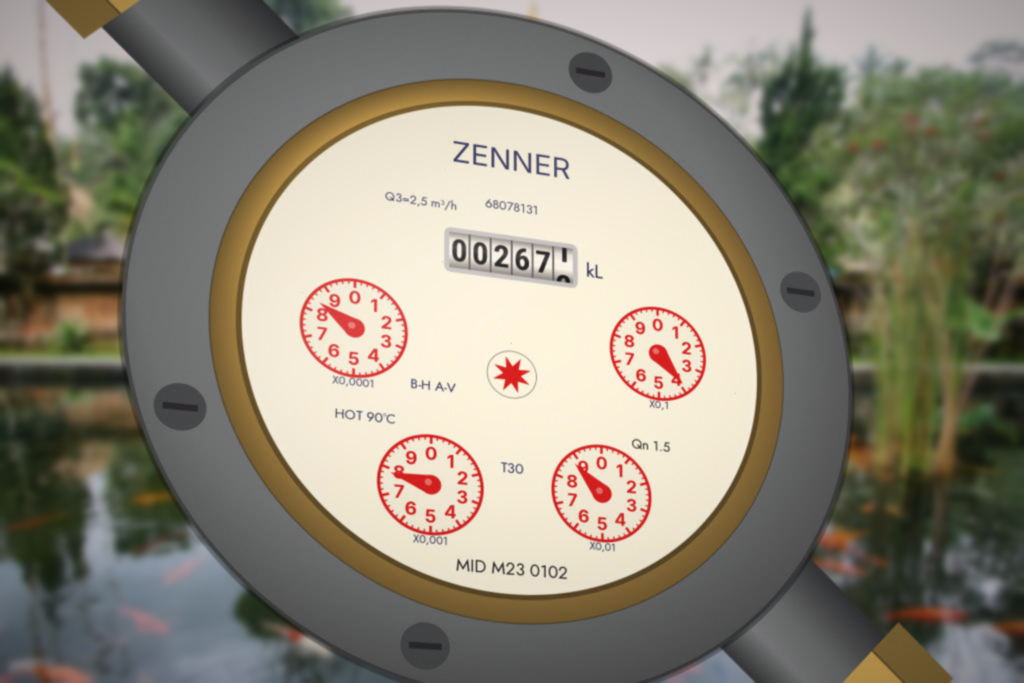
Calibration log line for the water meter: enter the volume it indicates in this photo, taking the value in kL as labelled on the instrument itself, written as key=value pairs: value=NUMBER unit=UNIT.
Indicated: value=2671.3878 unit=kL
